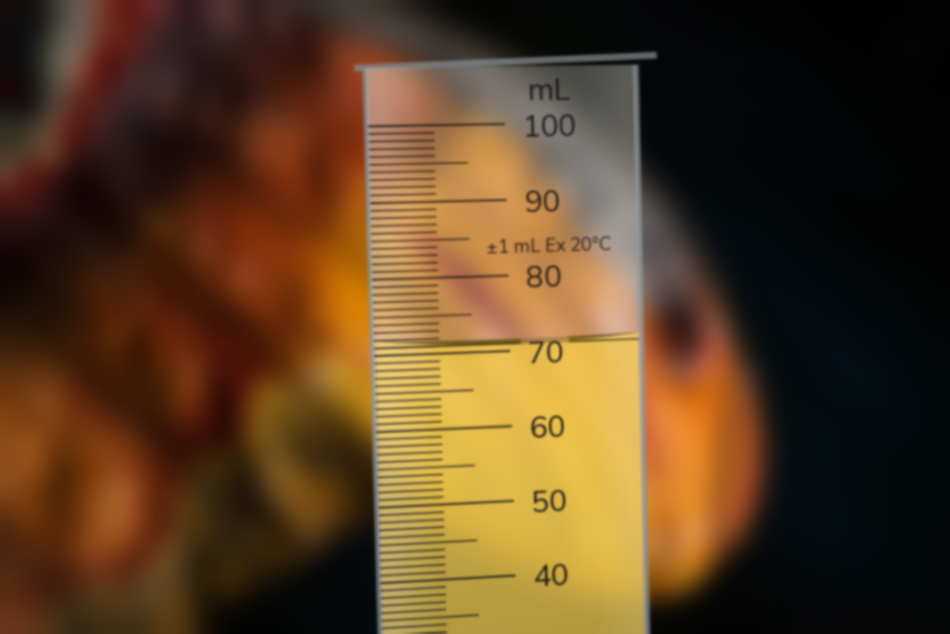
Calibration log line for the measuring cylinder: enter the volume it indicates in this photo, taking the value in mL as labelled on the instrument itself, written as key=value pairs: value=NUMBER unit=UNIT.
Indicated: value=71 unit=mL
